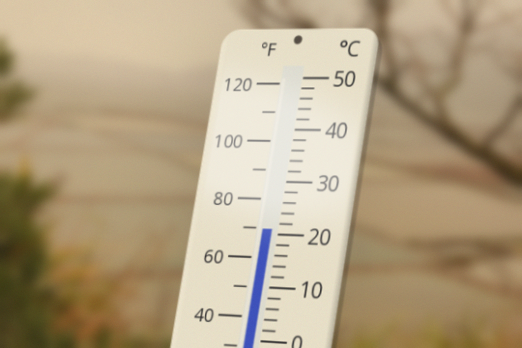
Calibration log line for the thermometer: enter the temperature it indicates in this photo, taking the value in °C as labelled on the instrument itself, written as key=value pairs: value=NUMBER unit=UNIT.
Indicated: value=21 unit=°C
